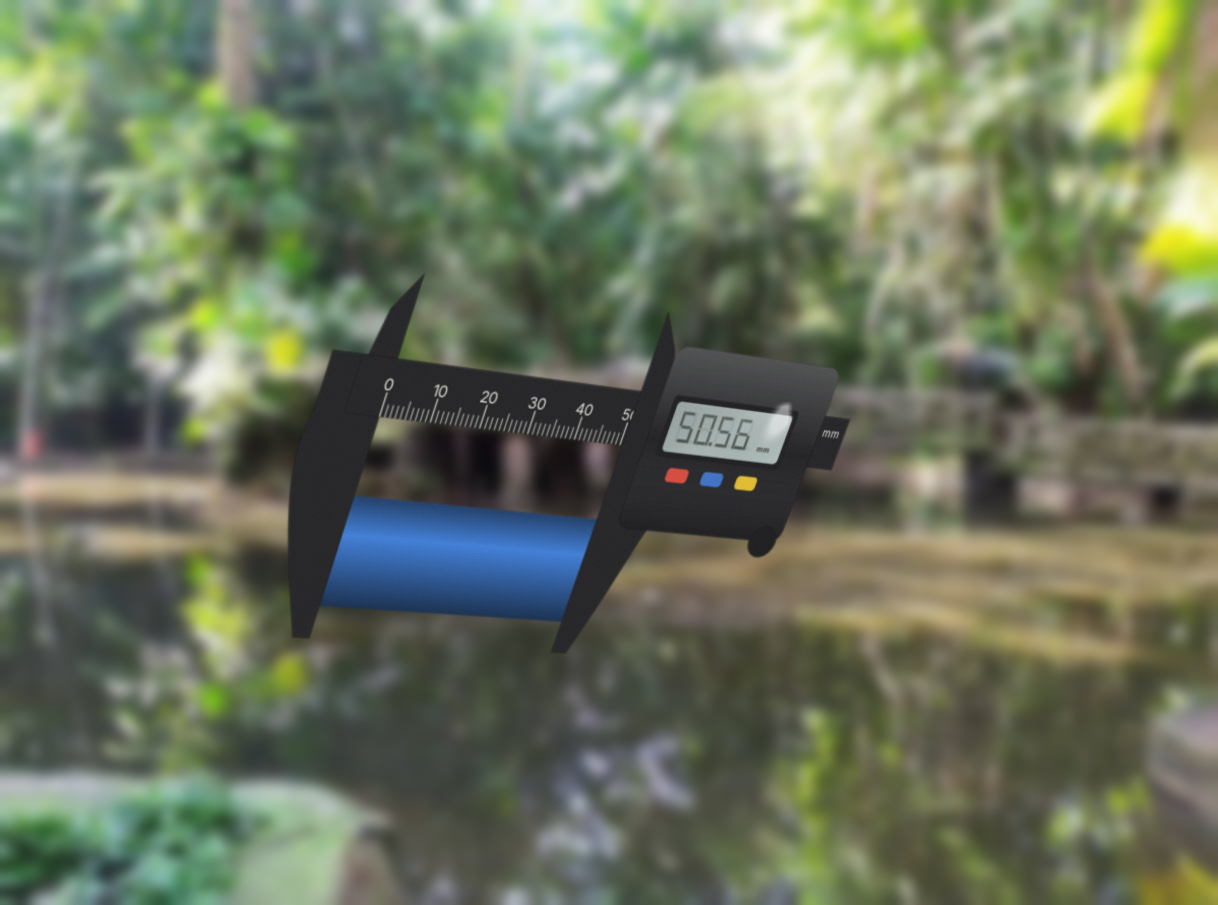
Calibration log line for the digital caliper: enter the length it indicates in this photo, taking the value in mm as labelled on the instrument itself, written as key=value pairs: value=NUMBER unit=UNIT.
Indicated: value=50.56 unit=mm
